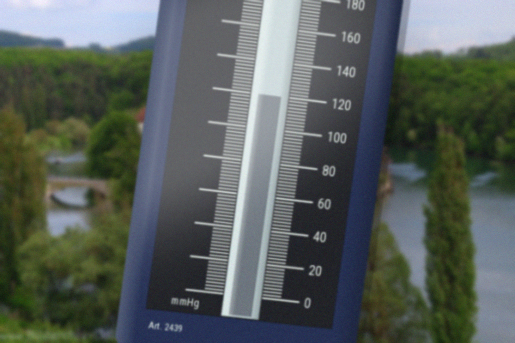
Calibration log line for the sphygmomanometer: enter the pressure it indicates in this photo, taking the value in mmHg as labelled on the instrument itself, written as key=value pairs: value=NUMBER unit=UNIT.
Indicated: value=120 unit=mmHg
